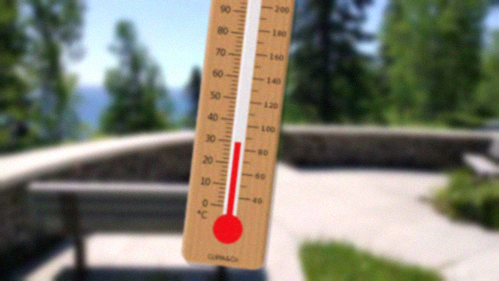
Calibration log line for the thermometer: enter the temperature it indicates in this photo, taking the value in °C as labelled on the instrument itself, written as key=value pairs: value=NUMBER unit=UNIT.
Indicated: value=30 unit=°C
